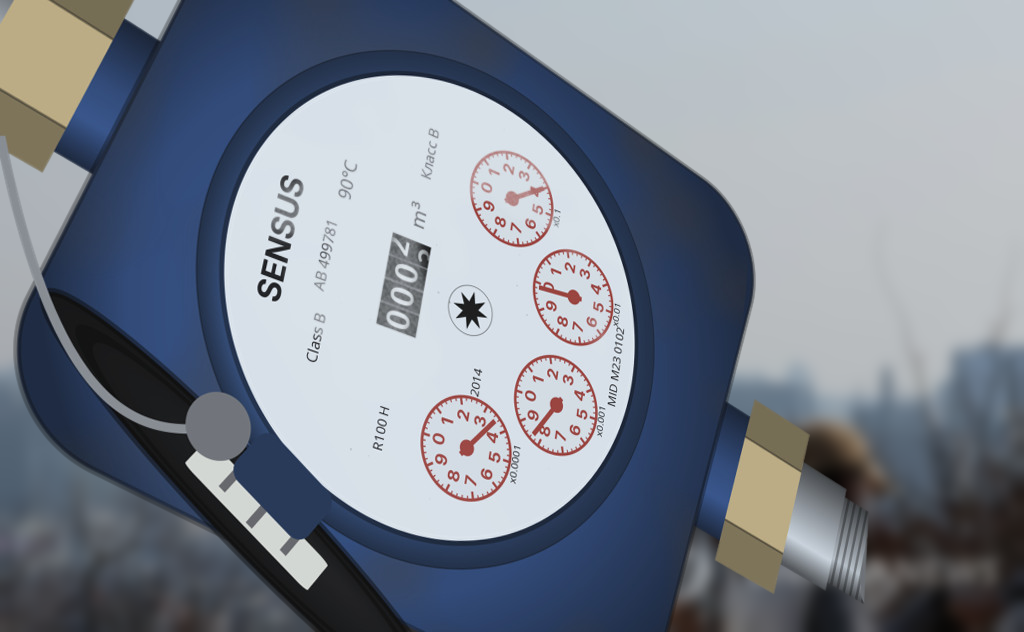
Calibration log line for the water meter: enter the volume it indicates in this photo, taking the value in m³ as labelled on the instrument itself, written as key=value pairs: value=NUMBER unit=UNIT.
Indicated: value=2.3983 unit=m³
